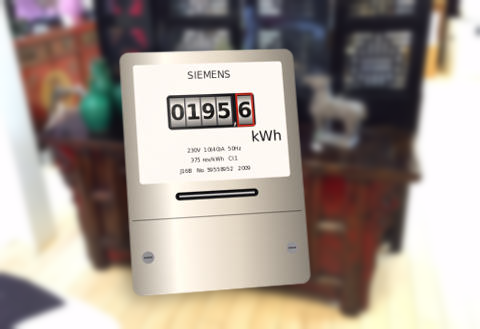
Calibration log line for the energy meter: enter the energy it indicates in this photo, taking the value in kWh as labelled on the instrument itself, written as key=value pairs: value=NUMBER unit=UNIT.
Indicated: value=195.6 unit=kWh
